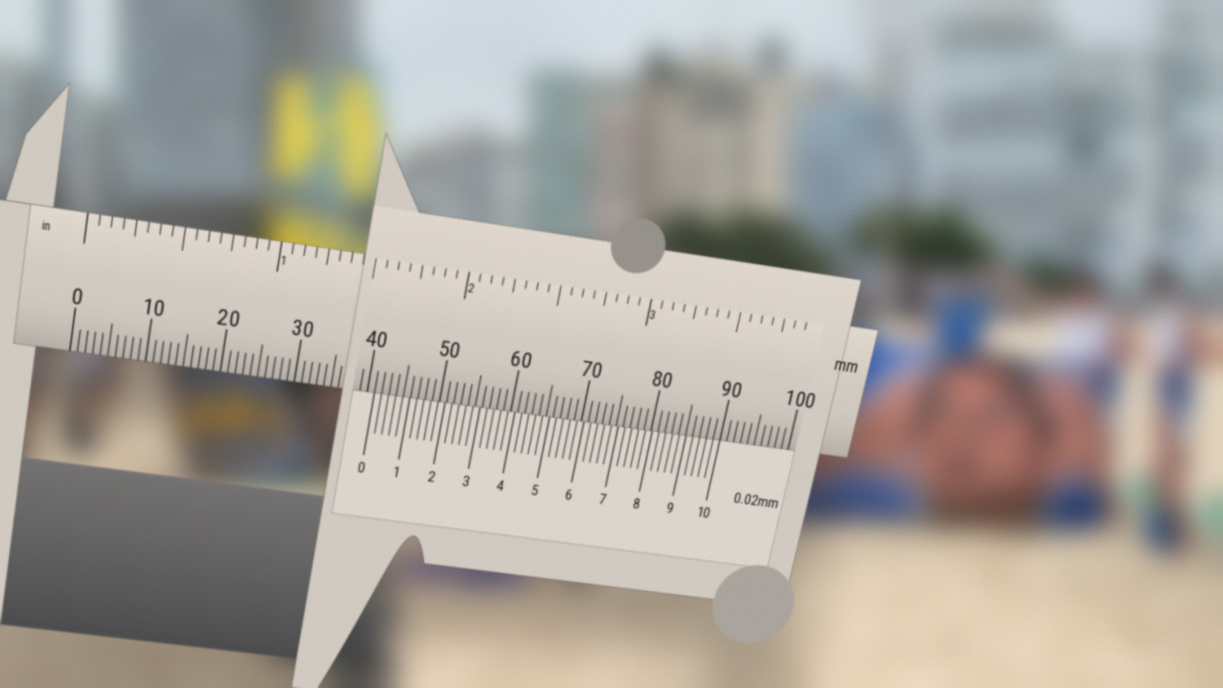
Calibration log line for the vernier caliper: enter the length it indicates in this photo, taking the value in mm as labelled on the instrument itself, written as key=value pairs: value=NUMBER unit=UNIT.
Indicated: value=41.0 unit=mm
